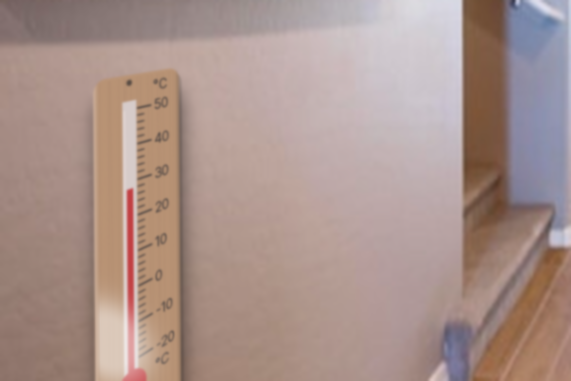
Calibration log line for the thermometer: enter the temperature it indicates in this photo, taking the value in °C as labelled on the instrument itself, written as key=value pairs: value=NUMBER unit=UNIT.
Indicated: value=28 unit=°C
